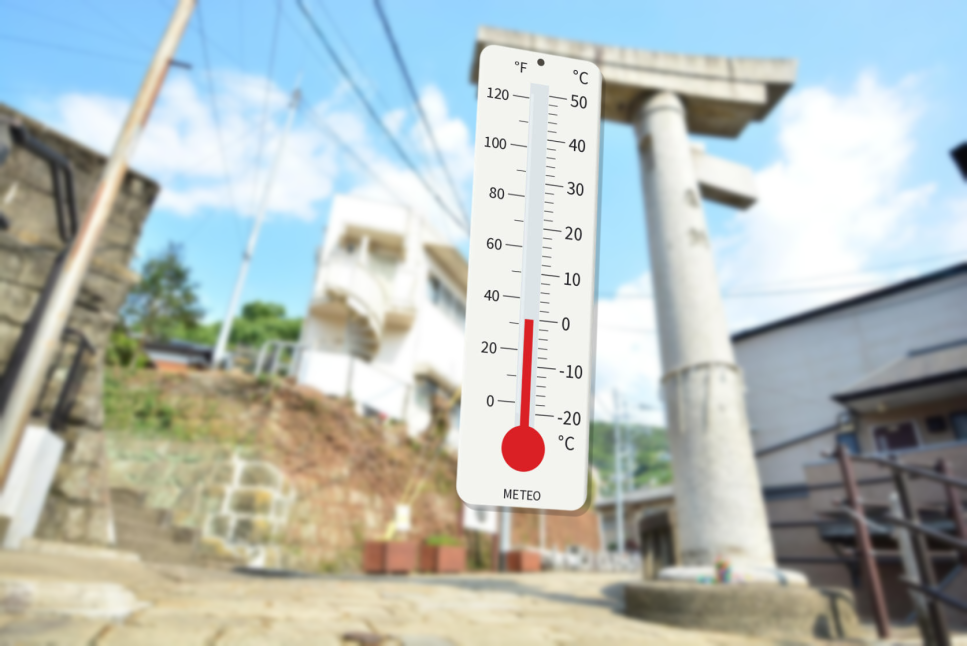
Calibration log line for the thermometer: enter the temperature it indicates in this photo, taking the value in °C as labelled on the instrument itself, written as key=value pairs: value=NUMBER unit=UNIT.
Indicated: value=0 unit=°C
